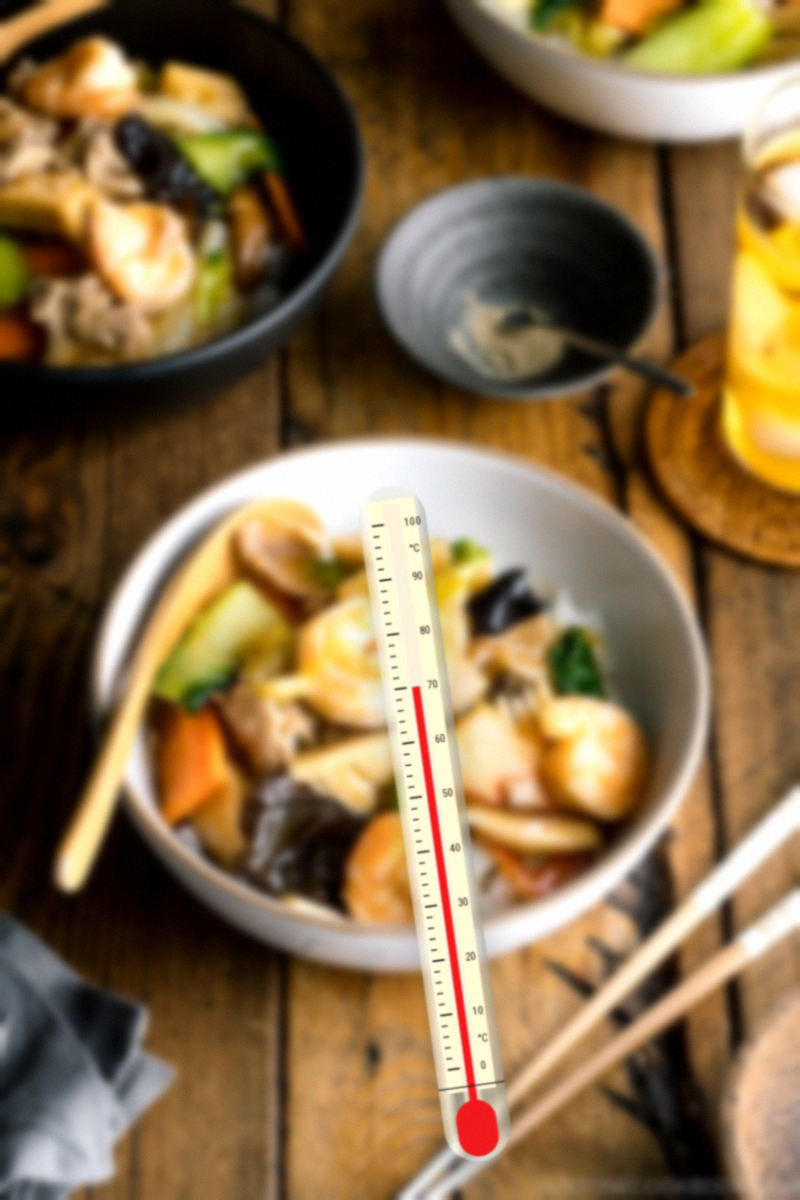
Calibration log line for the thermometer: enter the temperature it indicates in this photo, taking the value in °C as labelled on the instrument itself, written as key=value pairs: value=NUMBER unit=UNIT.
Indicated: value=70 unit=°C
